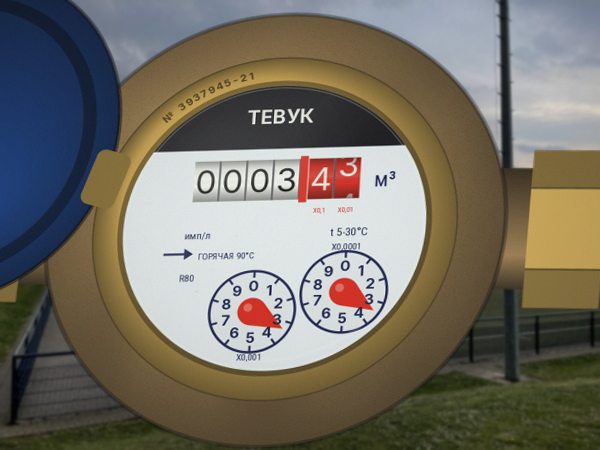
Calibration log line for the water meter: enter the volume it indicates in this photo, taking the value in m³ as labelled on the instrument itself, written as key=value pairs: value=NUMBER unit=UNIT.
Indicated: value=3.4333 unit=m³
